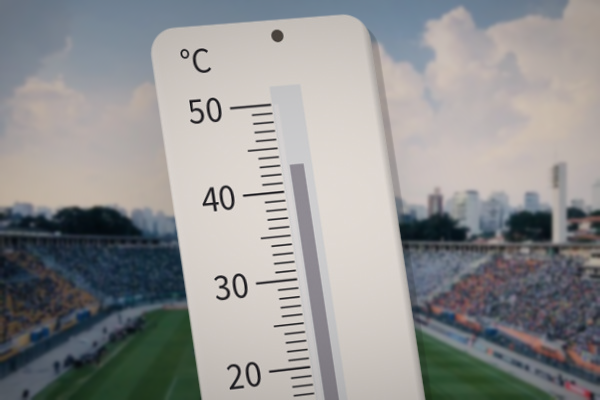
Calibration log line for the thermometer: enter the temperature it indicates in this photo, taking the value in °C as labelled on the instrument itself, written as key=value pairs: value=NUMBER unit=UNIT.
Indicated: value=43 unit=°C
